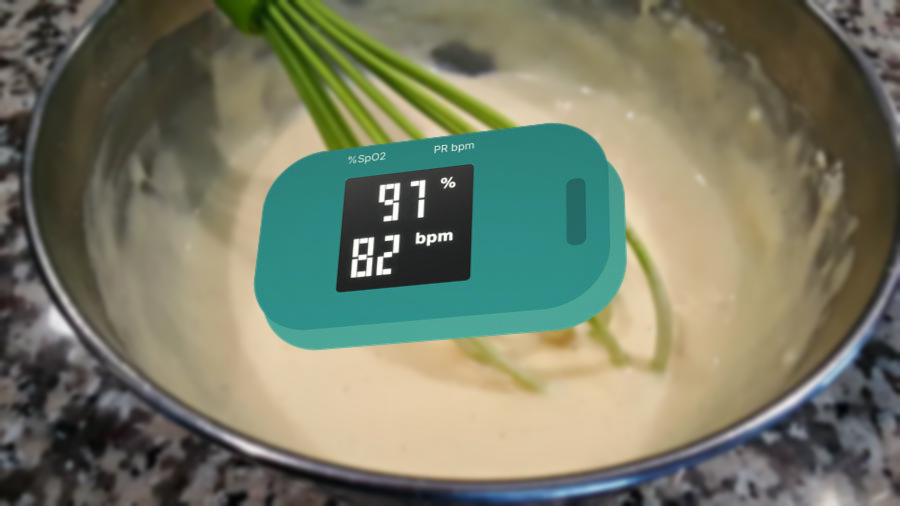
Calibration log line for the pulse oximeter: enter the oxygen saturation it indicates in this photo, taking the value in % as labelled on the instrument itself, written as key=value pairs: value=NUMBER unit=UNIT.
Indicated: value=97 unit=%
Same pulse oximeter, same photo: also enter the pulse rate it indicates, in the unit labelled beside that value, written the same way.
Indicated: value=82 unit=bpm
